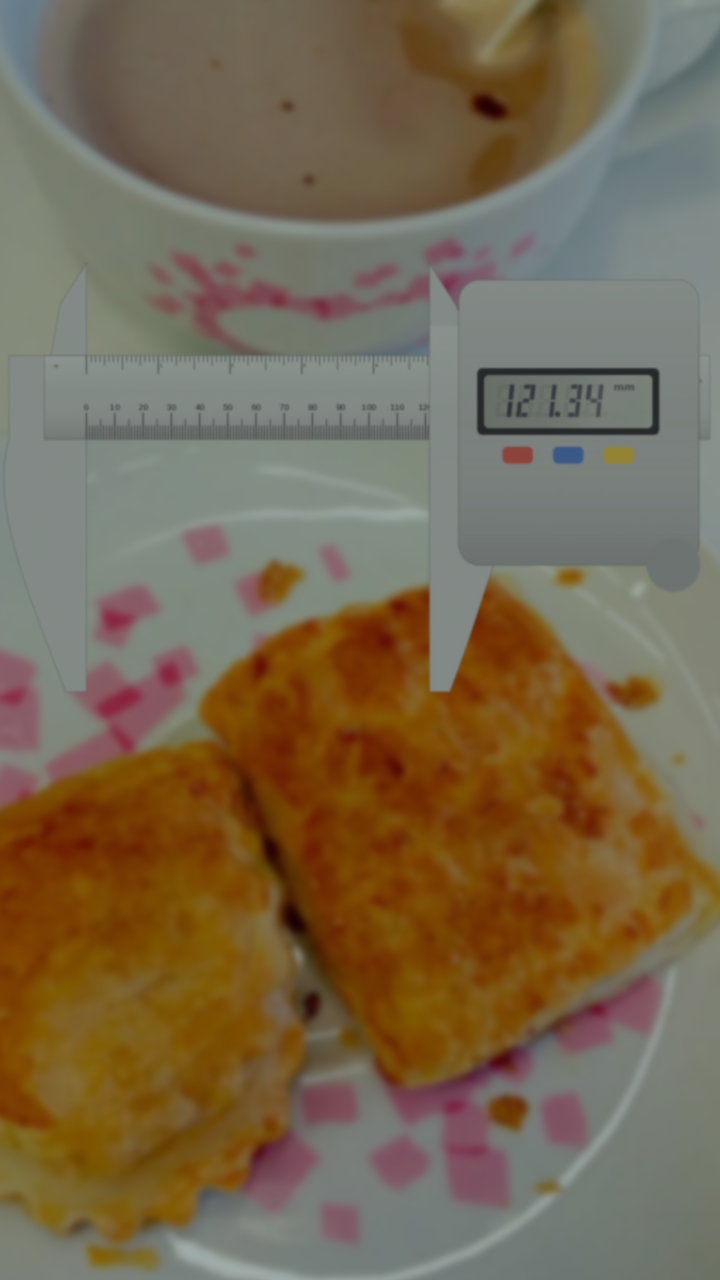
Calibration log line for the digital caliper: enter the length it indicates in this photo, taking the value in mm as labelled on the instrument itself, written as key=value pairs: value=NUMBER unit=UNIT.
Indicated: value=121.34 unit=mm
